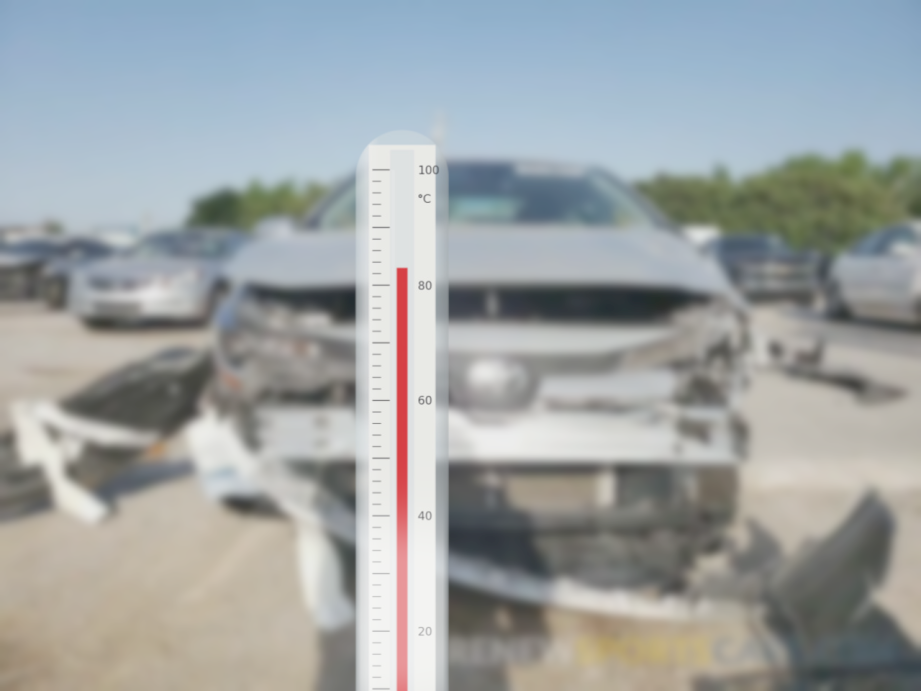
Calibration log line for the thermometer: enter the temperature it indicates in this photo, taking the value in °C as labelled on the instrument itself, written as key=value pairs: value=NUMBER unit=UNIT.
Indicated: value=83 unit=°C
